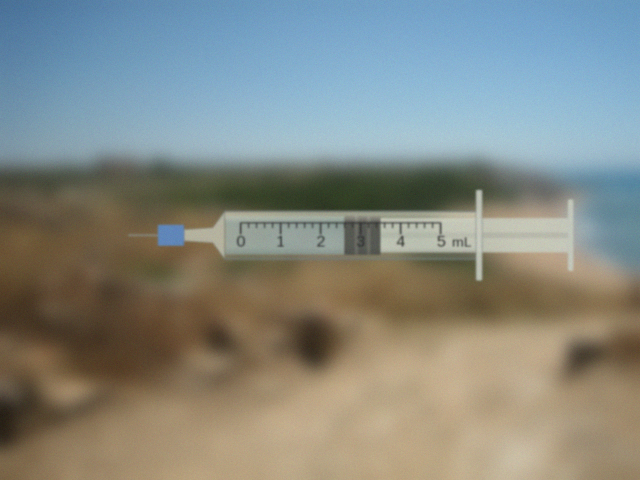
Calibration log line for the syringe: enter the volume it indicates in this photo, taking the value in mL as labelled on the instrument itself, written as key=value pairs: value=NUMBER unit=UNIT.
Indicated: value=2.6 unit=mL
